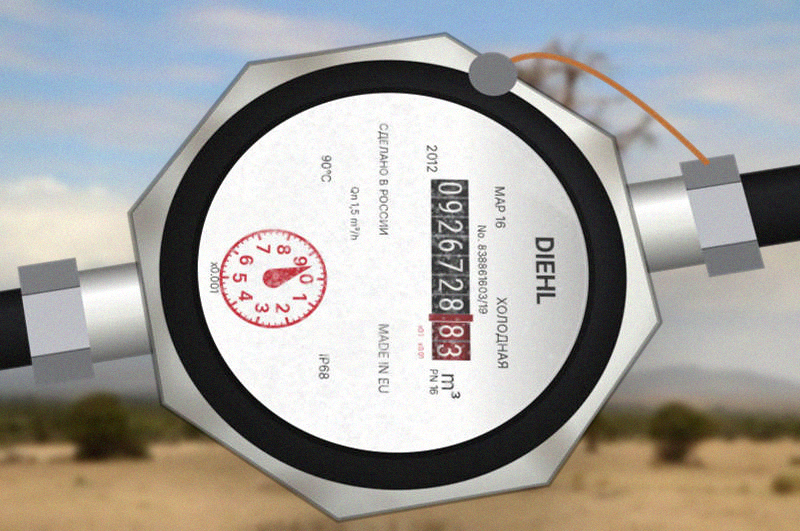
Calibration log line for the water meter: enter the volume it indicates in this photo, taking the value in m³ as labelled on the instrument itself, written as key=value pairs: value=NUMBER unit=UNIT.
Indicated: value=926728.829 unit=m³
